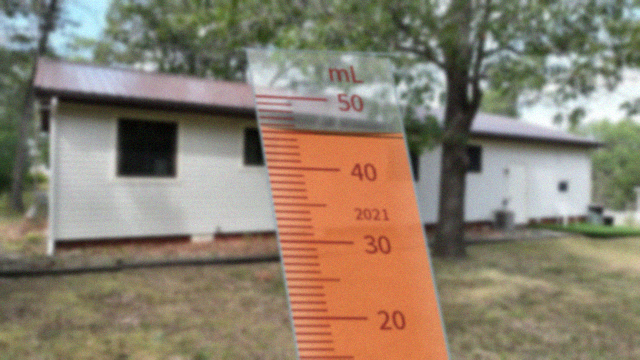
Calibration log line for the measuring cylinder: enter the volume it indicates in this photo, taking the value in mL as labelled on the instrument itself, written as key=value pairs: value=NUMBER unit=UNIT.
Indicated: value=45 unit=mL
